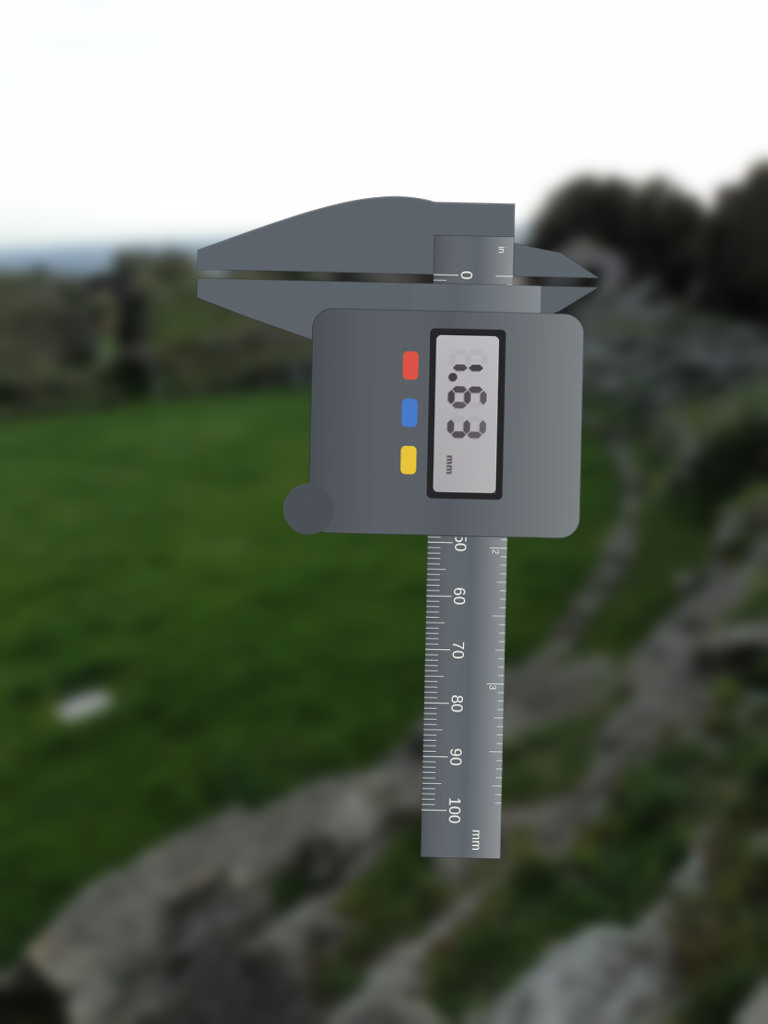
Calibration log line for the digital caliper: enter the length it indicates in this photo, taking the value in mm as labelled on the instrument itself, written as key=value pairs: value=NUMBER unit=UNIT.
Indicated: value=1.63 unit=mm
